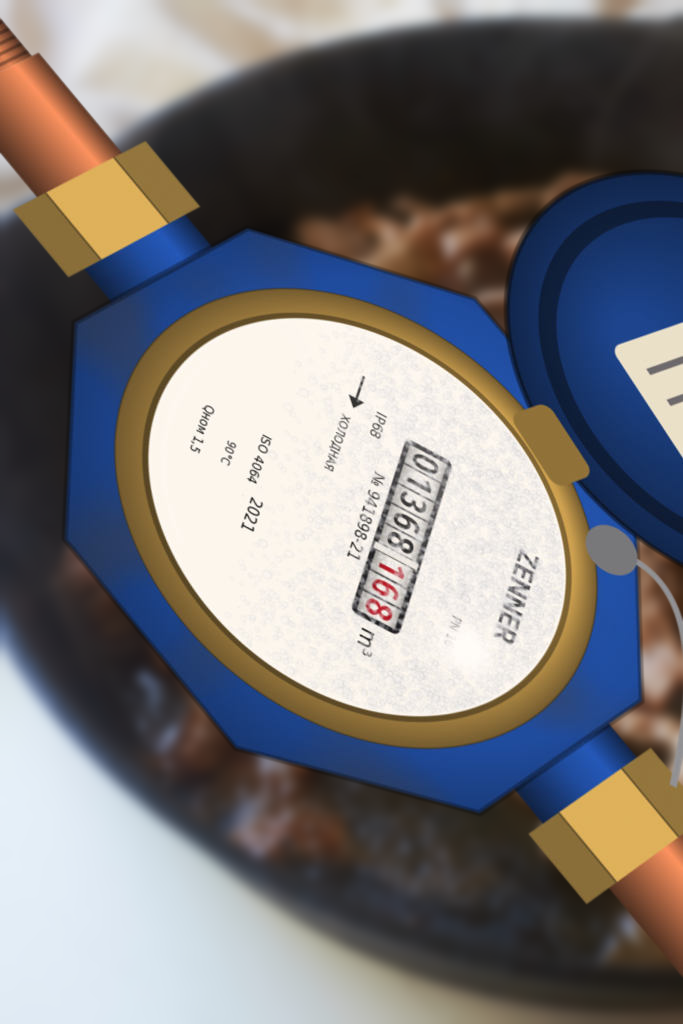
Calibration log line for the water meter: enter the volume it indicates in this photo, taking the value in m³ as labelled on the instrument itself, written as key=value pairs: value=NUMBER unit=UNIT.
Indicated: value=1368.168 unit=m³
